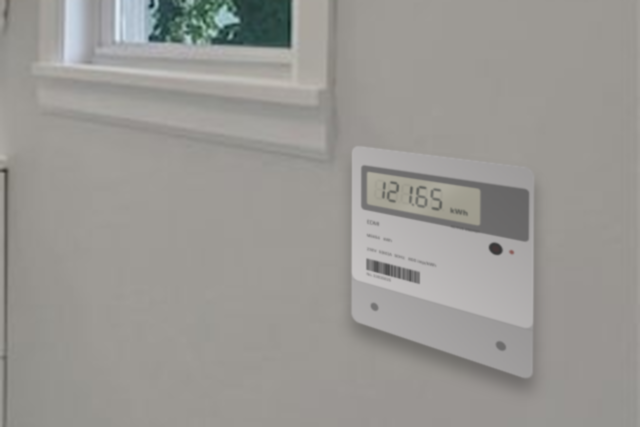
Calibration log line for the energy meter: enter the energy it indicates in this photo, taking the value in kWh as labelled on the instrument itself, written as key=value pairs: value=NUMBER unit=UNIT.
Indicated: value=121.65 unit=kWh
